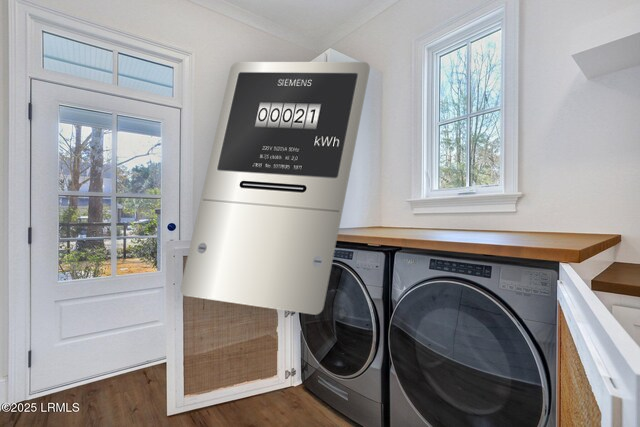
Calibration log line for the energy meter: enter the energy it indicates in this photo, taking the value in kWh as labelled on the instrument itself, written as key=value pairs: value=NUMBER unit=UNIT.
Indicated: value=21 unit=kWh
